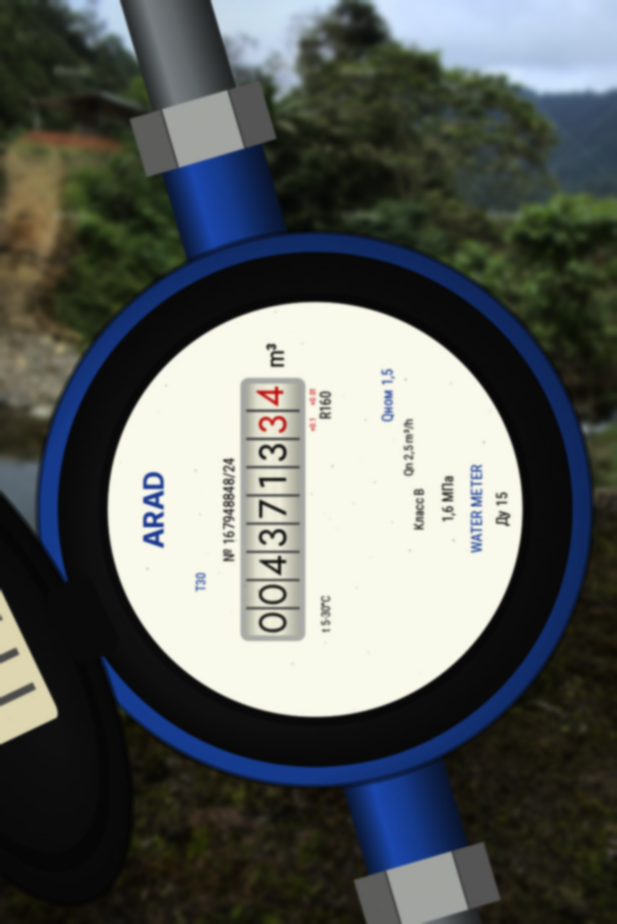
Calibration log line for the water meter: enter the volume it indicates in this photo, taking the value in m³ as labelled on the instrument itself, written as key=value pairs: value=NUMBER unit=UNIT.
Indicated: value=43713.34 unit=m³
